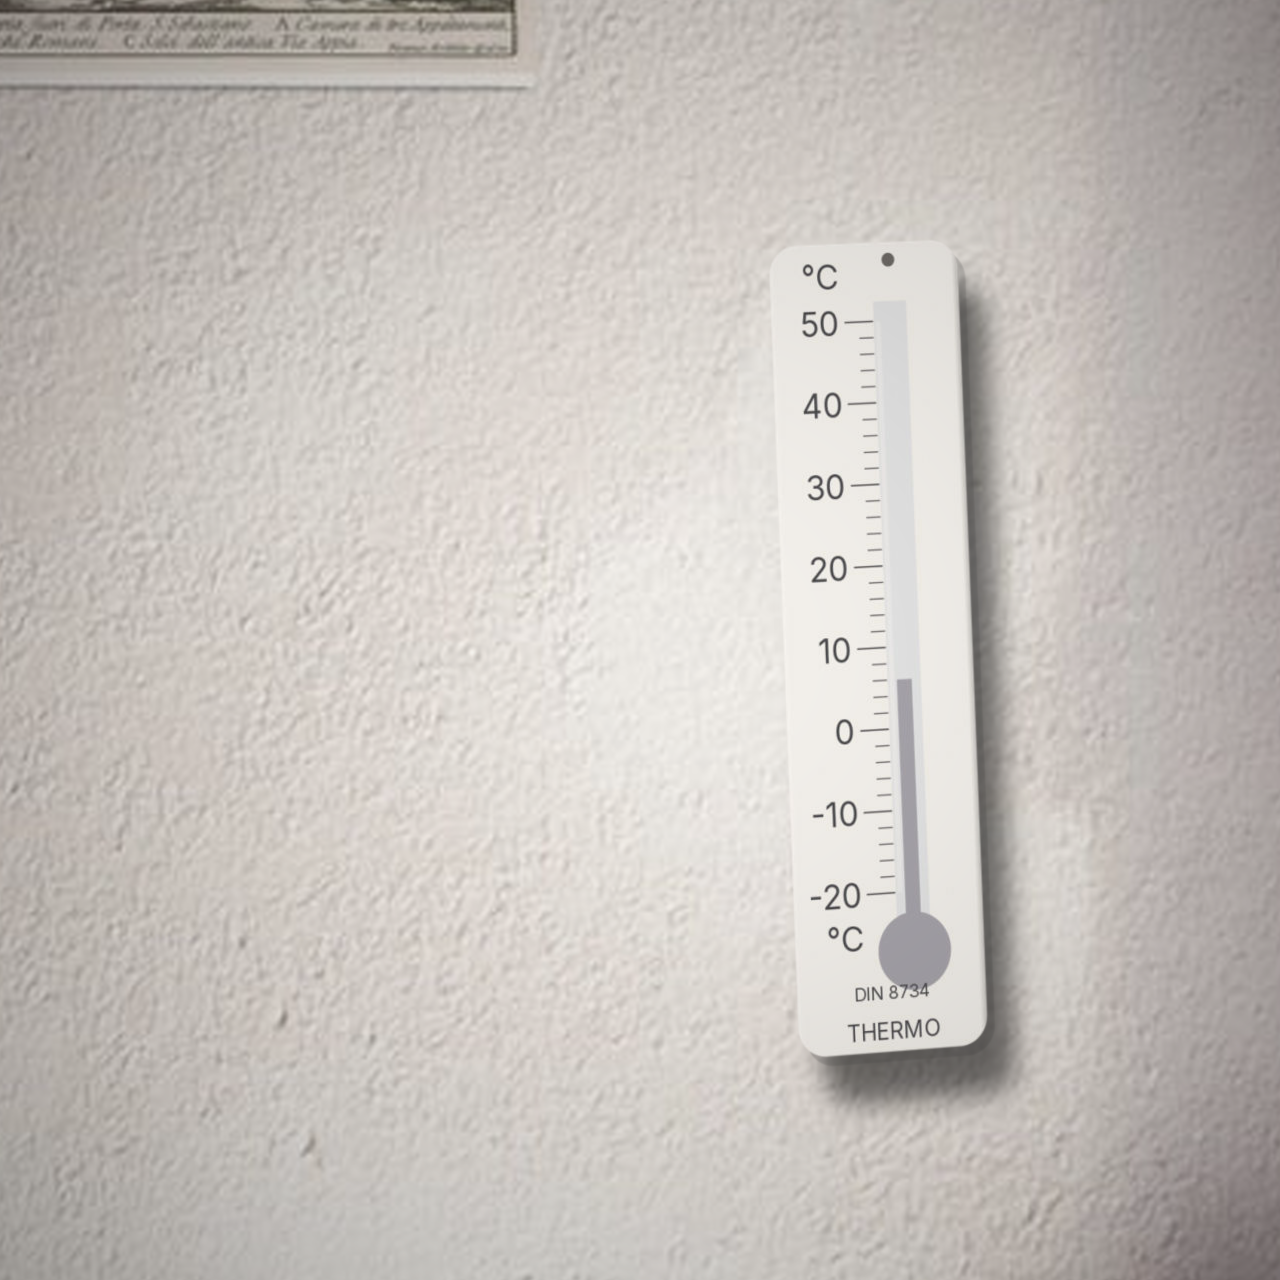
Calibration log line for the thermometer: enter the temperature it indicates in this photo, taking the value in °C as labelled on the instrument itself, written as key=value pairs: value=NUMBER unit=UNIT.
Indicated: value=6 unit=°C
